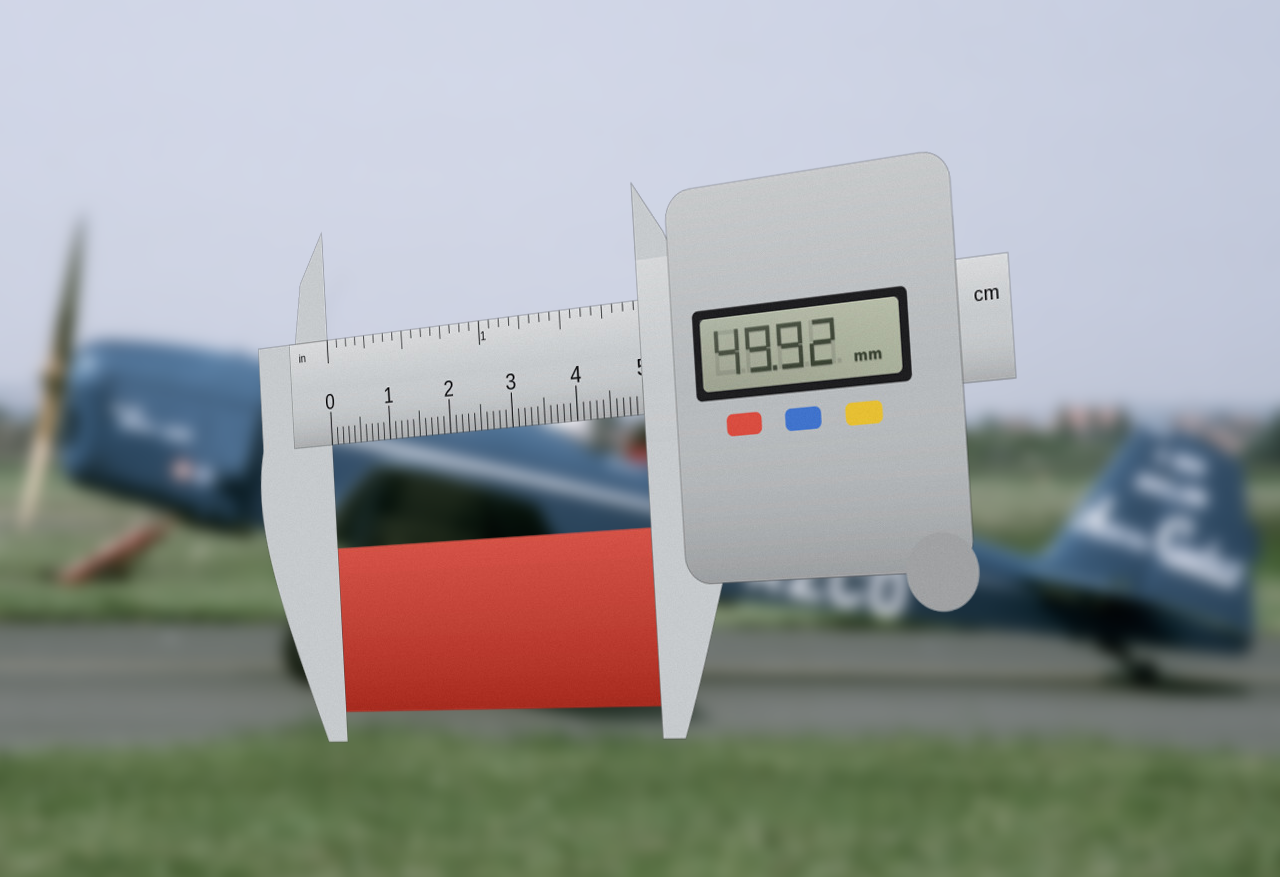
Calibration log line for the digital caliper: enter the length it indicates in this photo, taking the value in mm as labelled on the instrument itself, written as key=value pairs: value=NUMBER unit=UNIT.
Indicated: value=49.92 unit=mm
